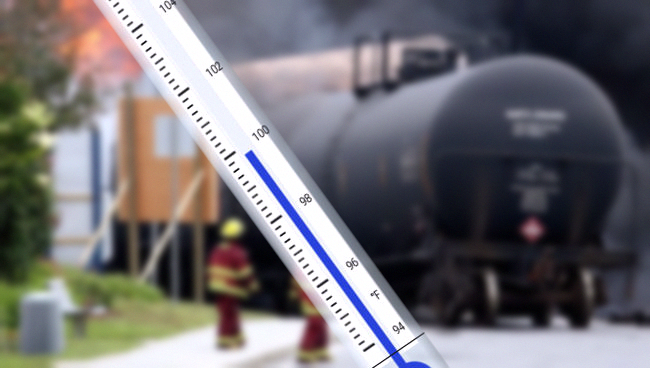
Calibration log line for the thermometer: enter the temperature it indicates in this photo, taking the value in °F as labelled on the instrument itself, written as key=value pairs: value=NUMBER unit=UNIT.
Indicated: value=99.8 unit=°F
